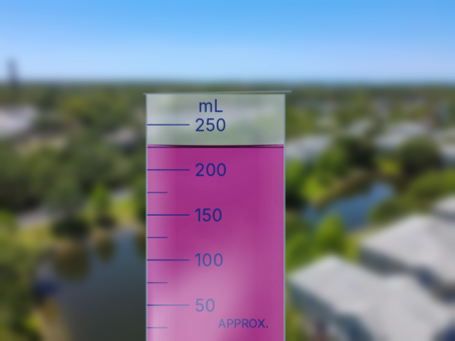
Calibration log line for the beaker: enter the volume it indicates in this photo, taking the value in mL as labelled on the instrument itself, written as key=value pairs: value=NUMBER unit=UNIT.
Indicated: value=225 unit=mL
